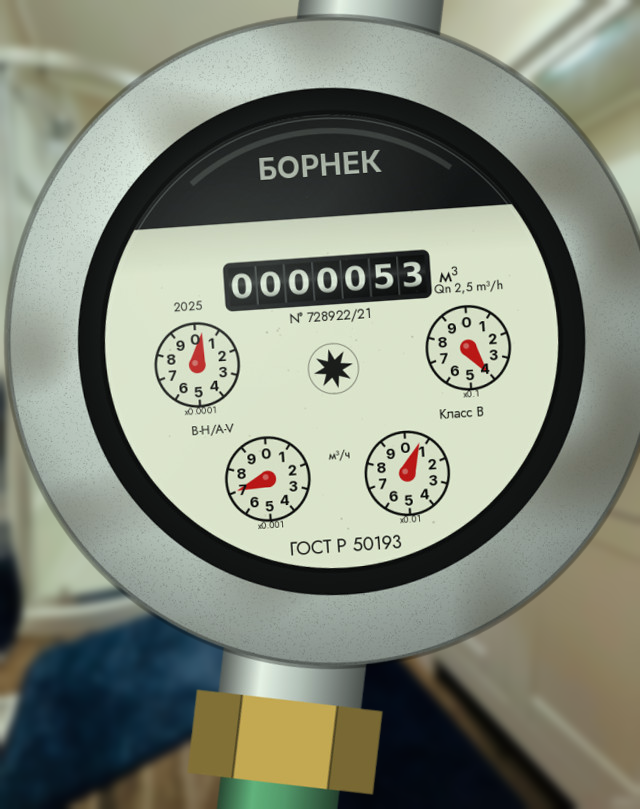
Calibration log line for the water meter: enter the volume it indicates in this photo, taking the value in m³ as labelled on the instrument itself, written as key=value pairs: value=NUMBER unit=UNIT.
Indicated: value=53.4070 unit=m³
